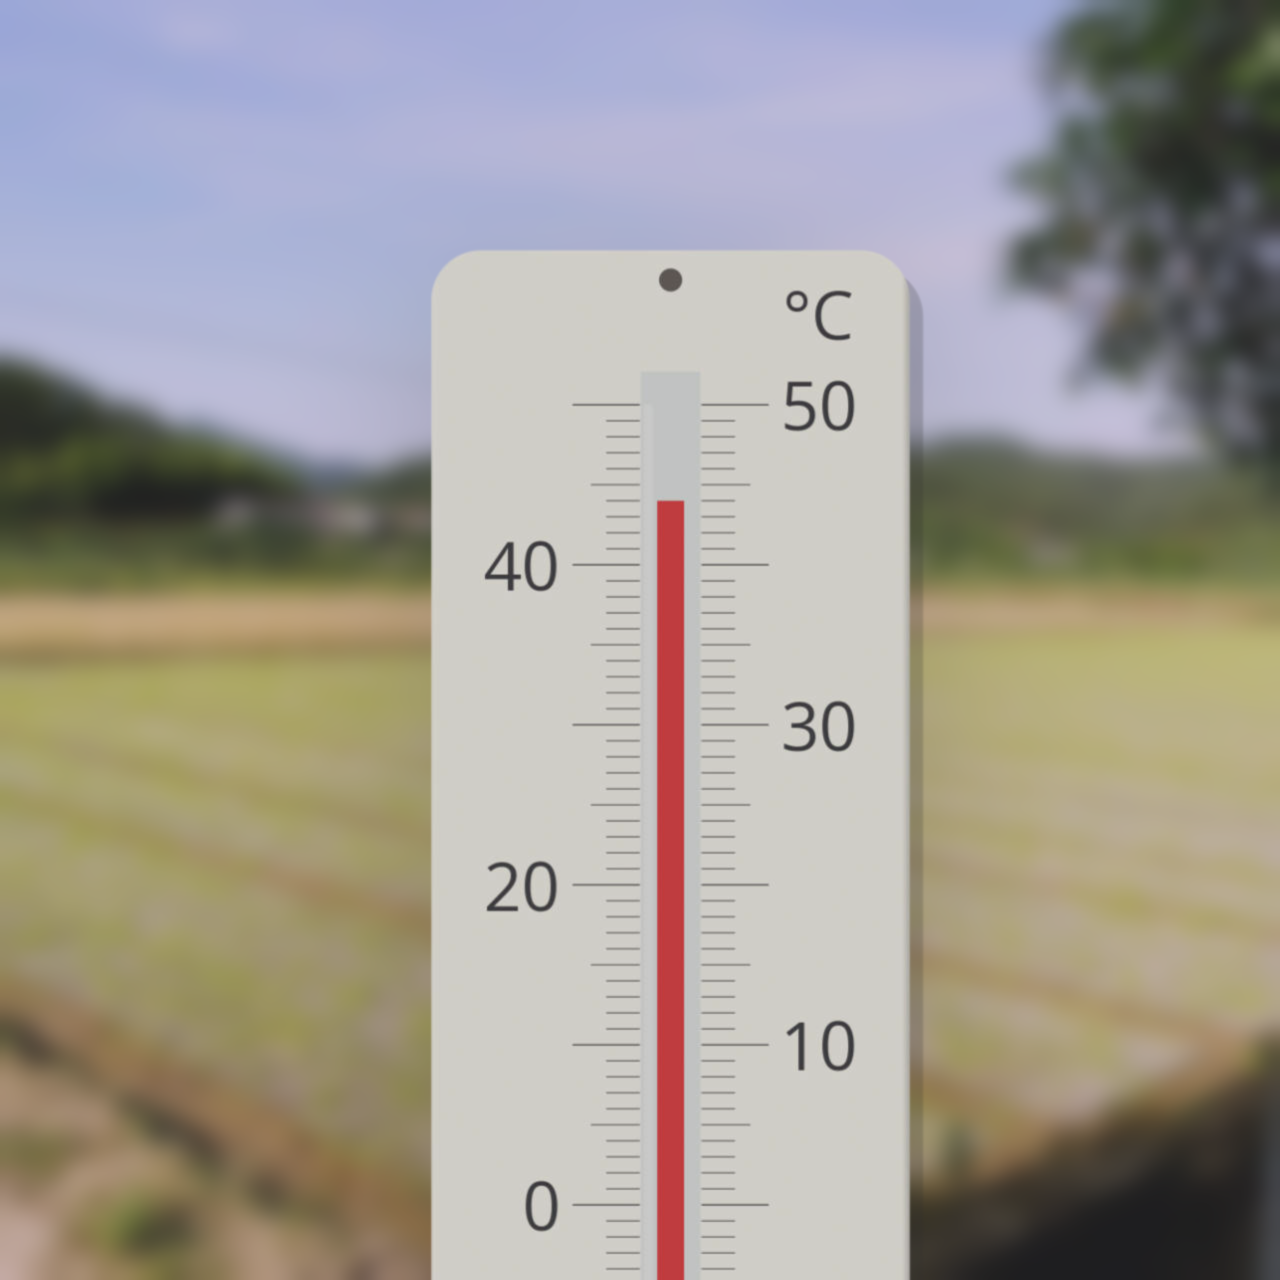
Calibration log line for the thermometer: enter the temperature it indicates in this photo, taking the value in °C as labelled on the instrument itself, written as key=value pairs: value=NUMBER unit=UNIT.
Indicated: value=44 unit=°C
